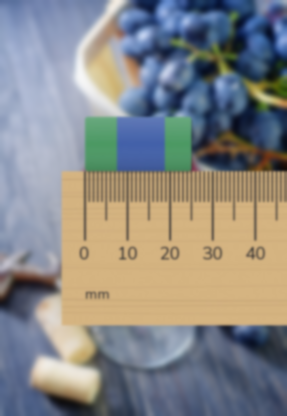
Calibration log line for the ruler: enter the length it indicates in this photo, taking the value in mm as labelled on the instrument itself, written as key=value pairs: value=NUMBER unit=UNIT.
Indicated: value=25 unit=mm
